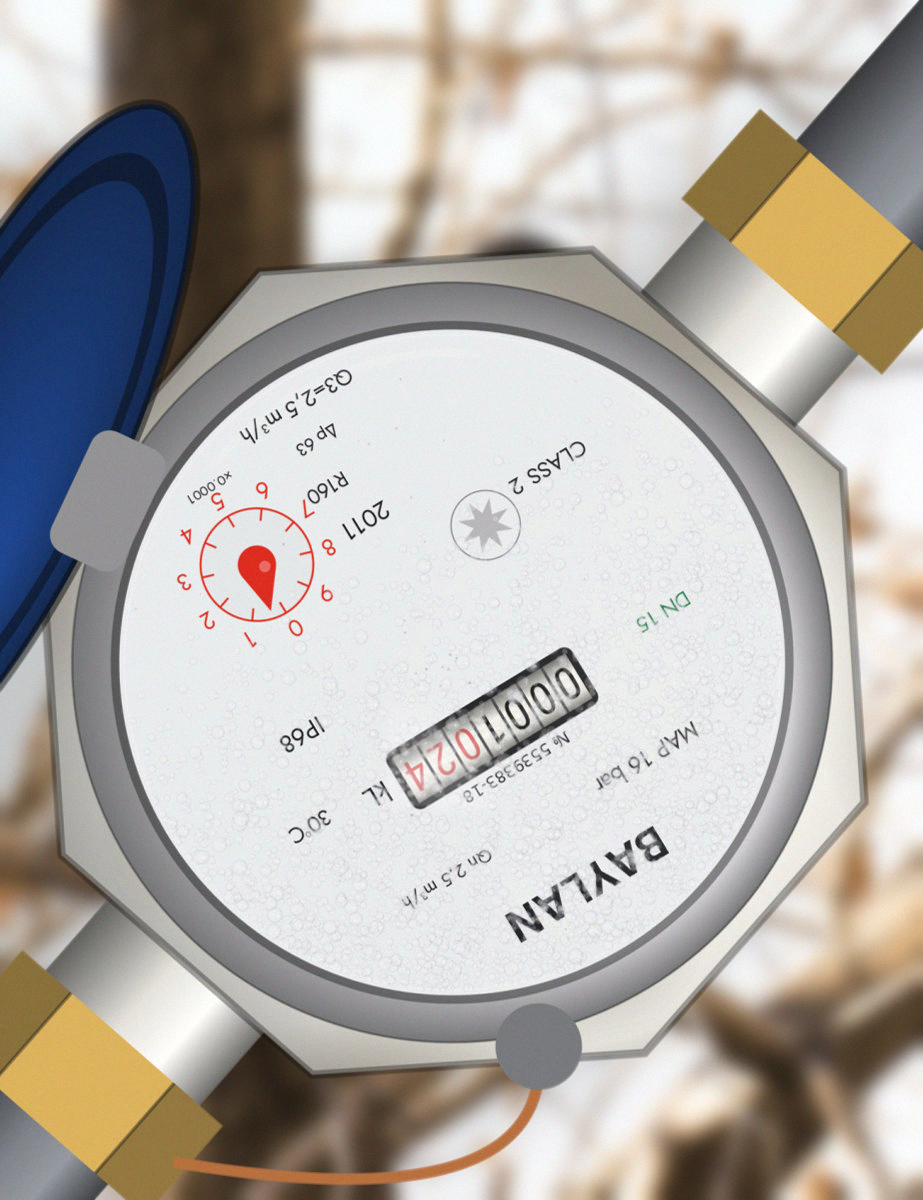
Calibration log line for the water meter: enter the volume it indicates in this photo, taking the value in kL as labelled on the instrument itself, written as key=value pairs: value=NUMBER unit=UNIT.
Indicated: value=1.0240 unit=kL
